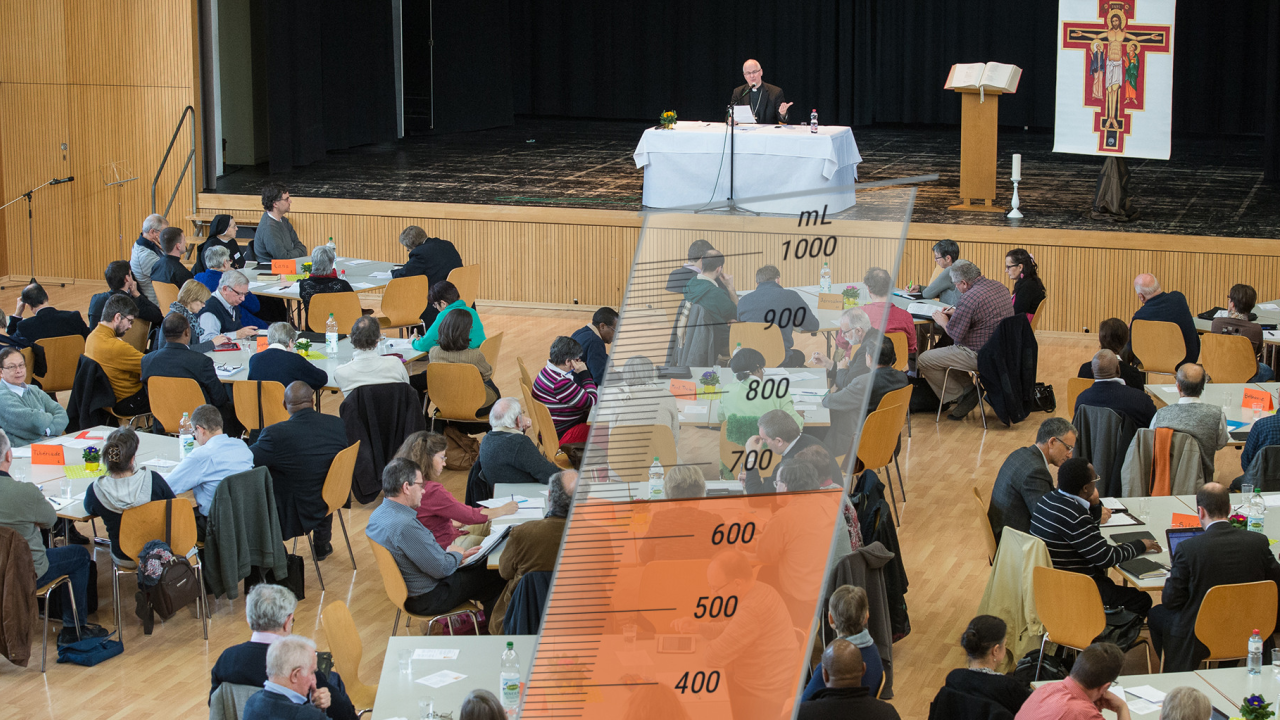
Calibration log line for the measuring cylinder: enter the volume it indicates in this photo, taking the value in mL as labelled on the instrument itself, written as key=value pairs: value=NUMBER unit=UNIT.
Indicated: value=650 unit=mL
